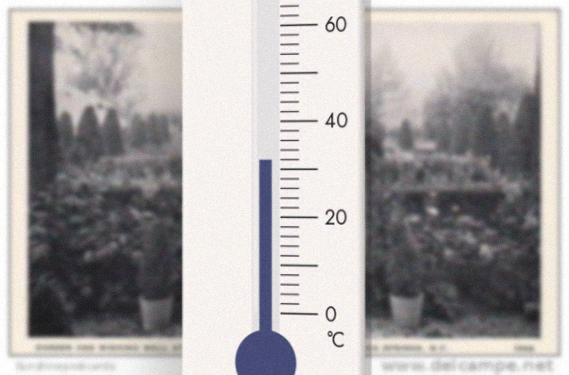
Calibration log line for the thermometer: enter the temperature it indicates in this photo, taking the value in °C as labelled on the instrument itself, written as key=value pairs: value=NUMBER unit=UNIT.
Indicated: value=32 unit=°C
